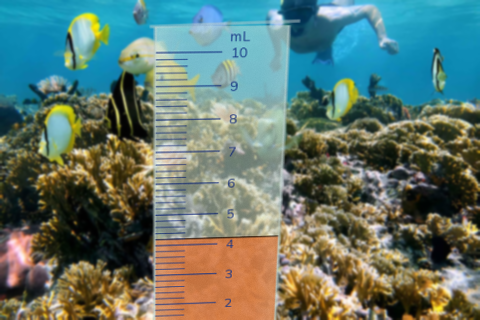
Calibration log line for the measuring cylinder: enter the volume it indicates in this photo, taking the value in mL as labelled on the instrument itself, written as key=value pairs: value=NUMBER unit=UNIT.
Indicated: value=4.2 unit=mL
